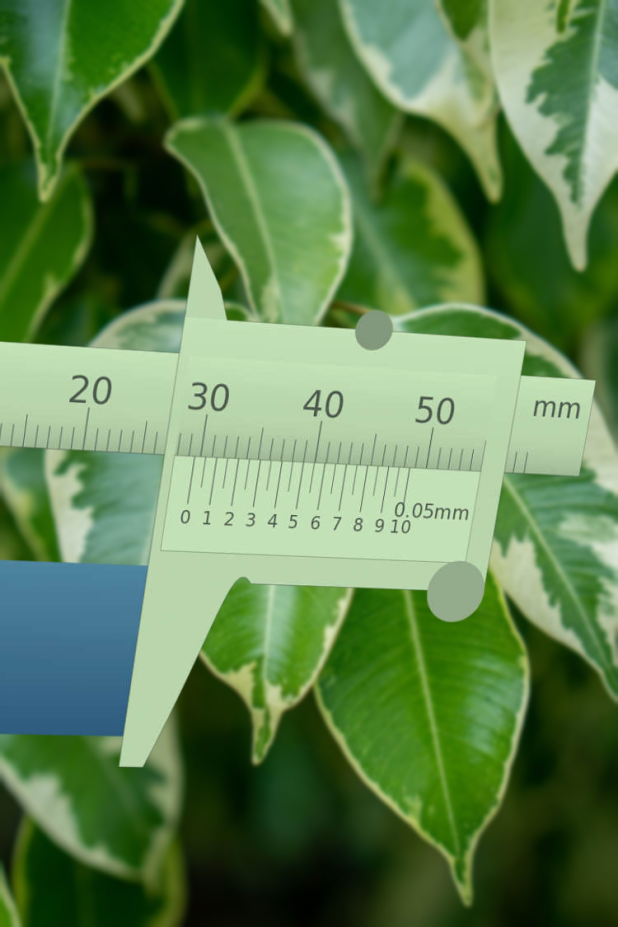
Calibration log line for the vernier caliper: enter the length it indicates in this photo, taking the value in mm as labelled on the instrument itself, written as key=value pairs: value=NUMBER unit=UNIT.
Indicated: value=29.5 unit=mm
